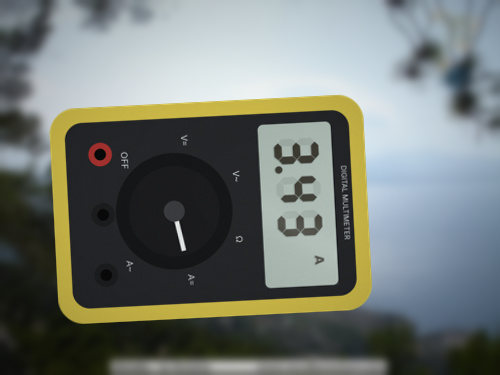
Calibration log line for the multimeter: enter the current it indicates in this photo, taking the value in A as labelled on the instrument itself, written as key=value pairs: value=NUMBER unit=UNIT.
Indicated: value=3.43 unit=A
